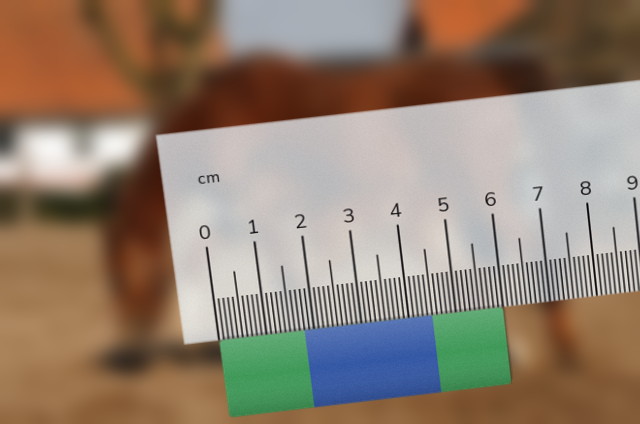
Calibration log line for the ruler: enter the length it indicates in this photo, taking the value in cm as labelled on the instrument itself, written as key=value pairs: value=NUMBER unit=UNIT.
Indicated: value=6 unit=cm
